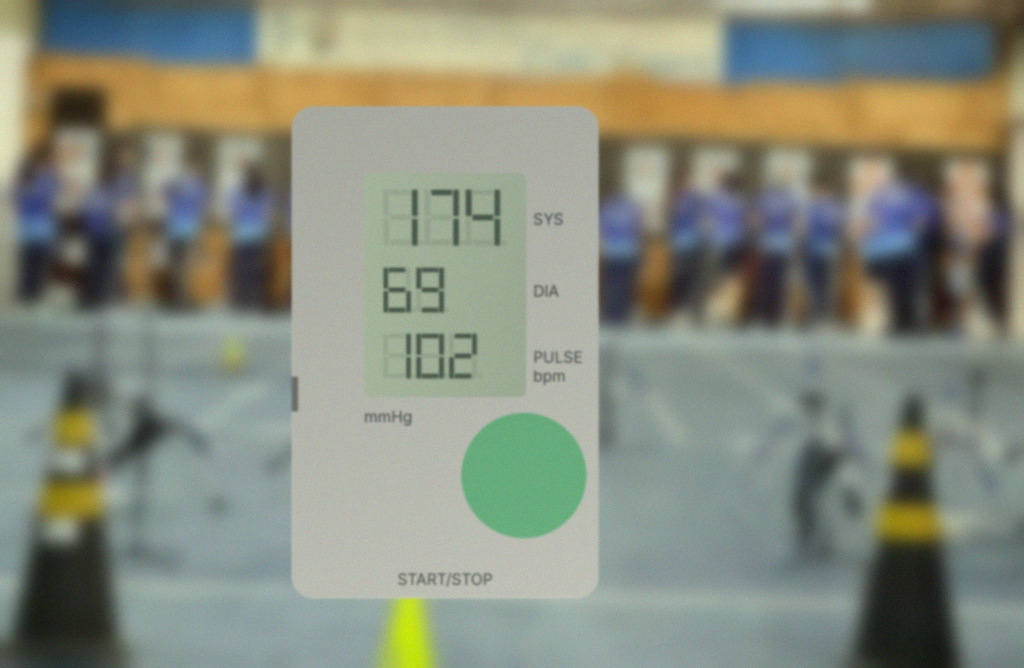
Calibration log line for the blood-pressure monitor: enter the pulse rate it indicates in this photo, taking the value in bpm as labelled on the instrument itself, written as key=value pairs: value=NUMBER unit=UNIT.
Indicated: value=102 unit=bpm
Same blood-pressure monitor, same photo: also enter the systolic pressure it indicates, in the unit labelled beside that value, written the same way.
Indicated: value=174 unit=mmHg
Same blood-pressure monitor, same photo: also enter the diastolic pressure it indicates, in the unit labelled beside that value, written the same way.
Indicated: value=69 unit=mmHg
